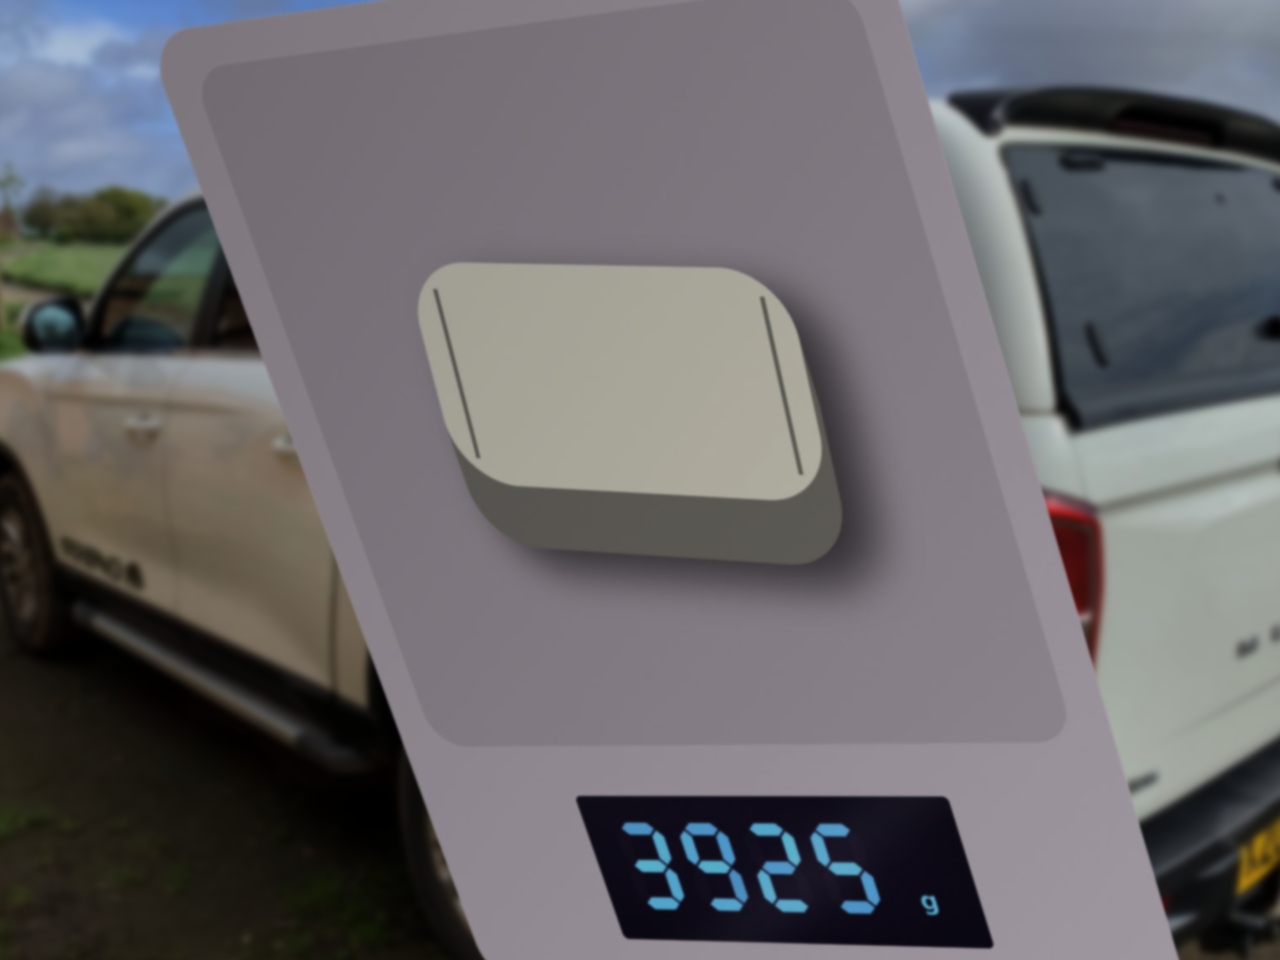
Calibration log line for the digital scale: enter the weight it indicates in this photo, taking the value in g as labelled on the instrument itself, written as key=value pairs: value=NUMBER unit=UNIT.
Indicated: value=3925 unit=g
